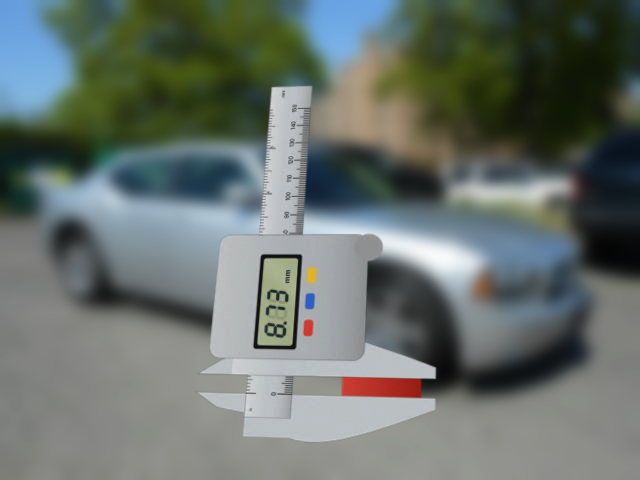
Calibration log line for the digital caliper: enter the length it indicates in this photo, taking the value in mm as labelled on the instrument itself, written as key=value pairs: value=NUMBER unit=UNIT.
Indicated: value=8.73 unit=mm
